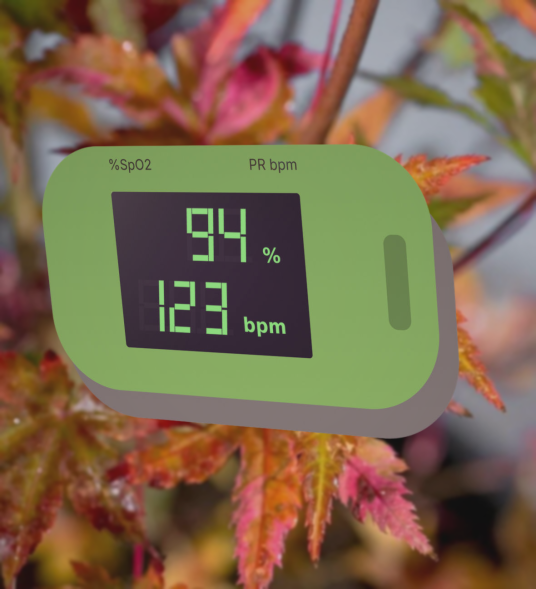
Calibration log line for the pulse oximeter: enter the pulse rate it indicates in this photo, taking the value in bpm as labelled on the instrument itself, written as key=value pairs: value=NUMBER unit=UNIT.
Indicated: value=123 unit=bpm
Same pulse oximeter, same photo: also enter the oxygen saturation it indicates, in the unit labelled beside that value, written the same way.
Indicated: value=94 unit=%
